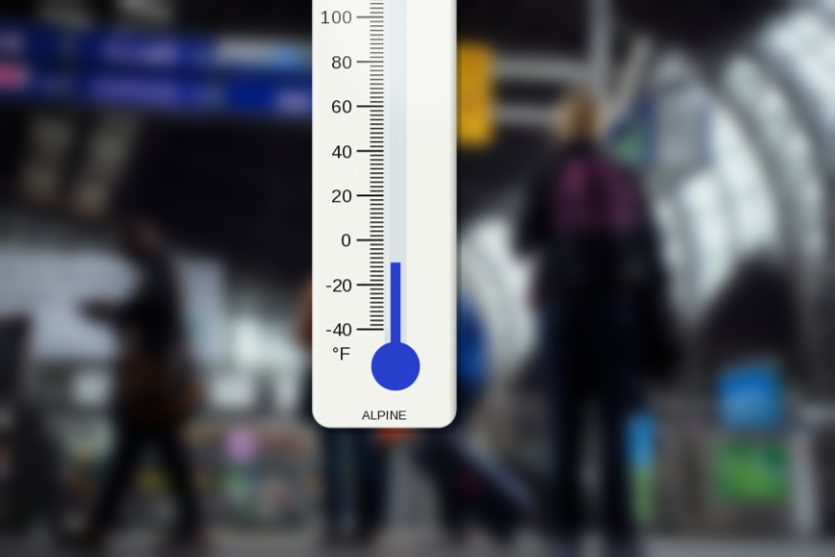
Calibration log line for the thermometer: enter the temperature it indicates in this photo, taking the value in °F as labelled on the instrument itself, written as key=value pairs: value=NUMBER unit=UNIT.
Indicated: value=-10 unit=°F
